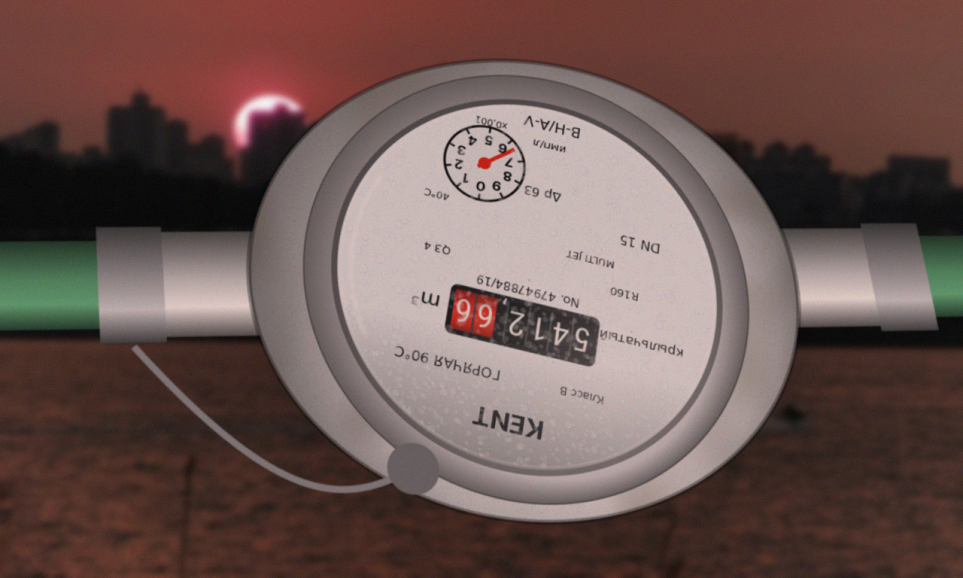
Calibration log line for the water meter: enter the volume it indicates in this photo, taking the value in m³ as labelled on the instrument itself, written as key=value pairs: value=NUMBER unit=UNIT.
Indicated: value=5412.666 unit=m³
